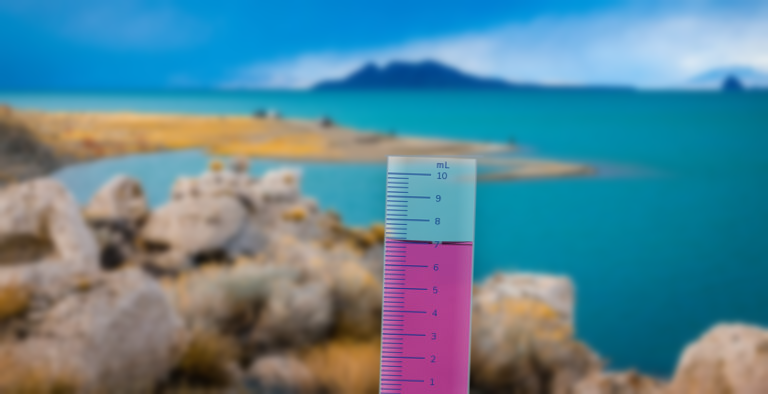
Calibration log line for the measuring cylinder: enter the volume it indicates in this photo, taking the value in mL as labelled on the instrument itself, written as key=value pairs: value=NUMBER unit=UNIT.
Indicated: value=7 unit=mL
